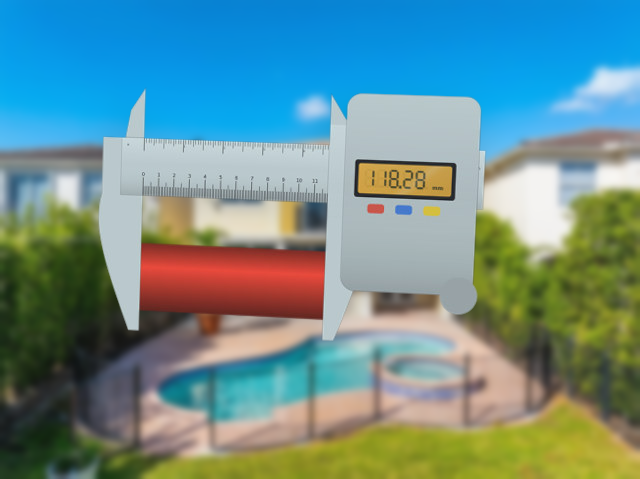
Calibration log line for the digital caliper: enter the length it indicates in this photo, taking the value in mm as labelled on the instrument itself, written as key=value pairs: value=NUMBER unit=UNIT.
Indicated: value=118.28 unit=mm
